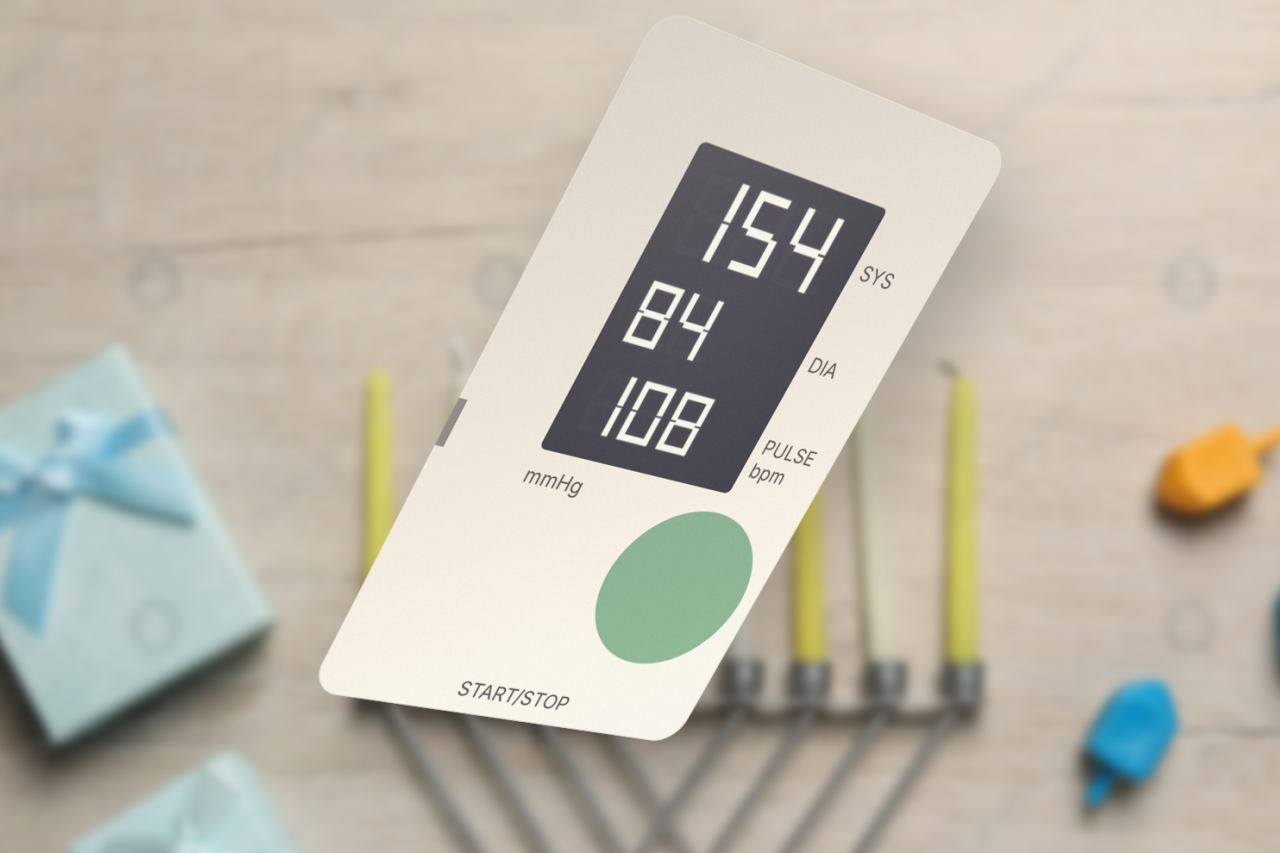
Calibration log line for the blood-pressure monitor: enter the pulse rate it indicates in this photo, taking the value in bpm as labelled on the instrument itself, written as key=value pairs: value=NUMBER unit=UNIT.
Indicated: value=108 unit=bpm
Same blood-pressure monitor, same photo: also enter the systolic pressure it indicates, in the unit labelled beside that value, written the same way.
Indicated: value=154 unit=mmHg
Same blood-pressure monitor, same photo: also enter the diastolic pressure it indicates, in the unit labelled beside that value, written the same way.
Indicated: value=84 unit=mmHg
